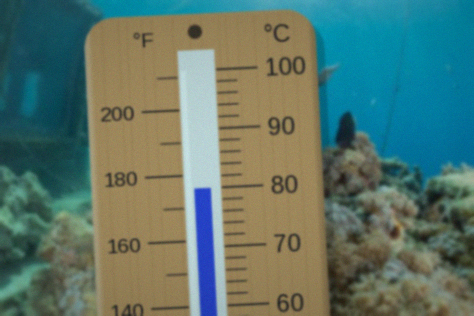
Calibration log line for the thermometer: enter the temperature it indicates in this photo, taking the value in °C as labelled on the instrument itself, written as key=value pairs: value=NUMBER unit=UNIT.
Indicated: value=80 unit=°C
